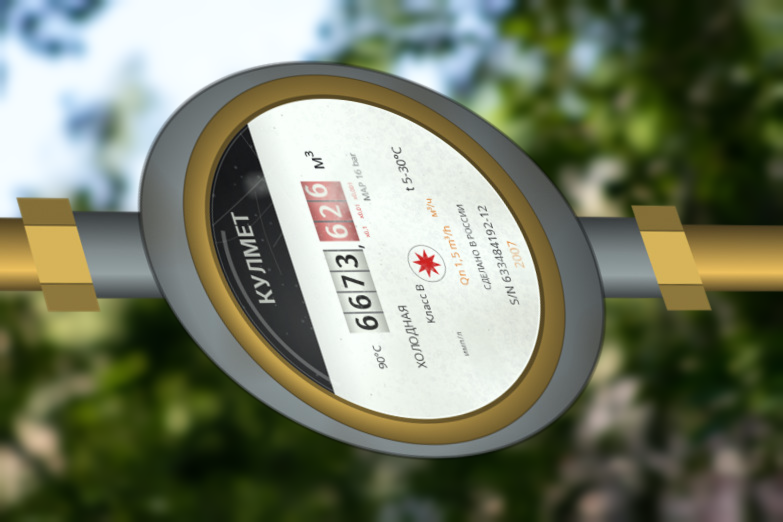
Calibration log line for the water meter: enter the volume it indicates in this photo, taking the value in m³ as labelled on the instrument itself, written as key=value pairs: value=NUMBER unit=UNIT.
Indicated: value=6673.626 unit=m³
